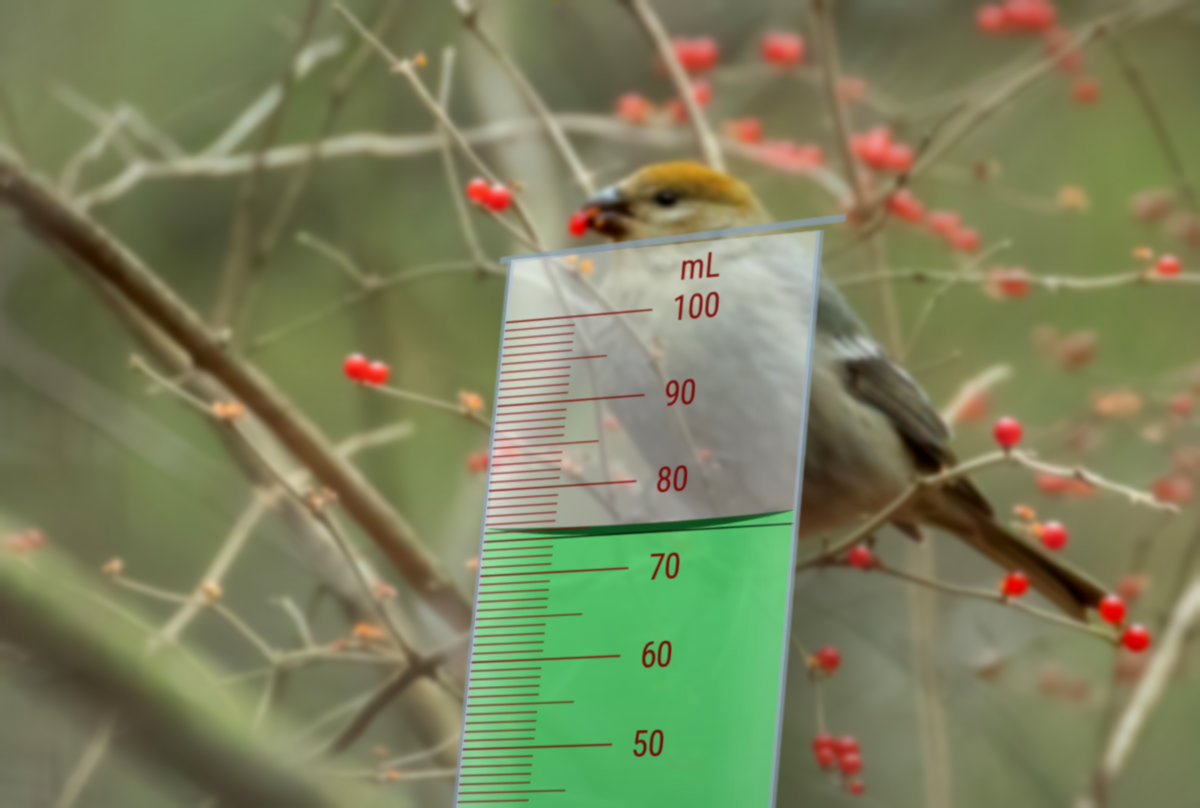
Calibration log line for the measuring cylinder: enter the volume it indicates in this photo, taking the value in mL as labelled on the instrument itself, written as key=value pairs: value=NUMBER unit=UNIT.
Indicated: value=74 unit=mL
